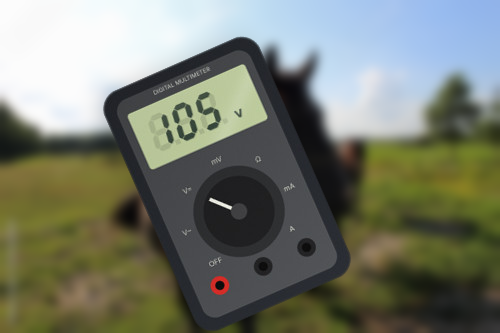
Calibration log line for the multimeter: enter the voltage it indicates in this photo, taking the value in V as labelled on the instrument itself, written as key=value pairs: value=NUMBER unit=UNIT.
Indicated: value=105 unit=V
